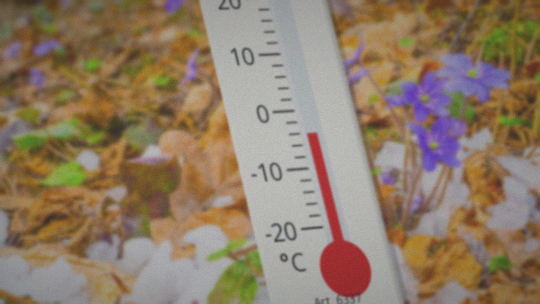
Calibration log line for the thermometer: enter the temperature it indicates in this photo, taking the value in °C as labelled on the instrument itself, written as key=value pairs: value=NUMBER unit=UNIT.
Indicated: value=-4 unit=°C
